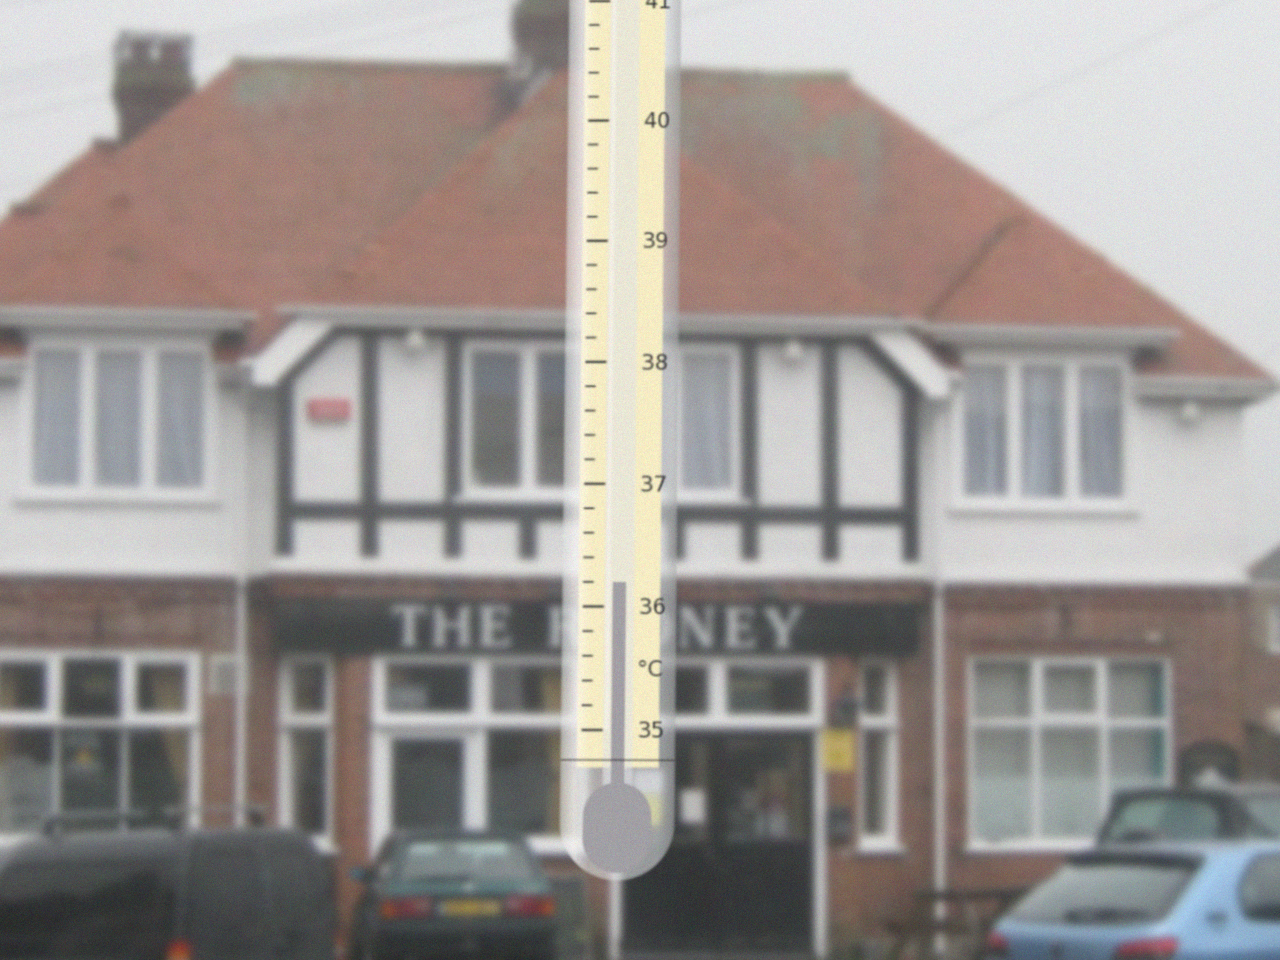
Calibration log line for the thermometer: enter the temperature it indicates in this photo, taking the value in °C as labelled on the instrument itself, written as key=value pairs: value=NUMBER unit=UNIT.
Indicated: value=36.2 unit=°C
